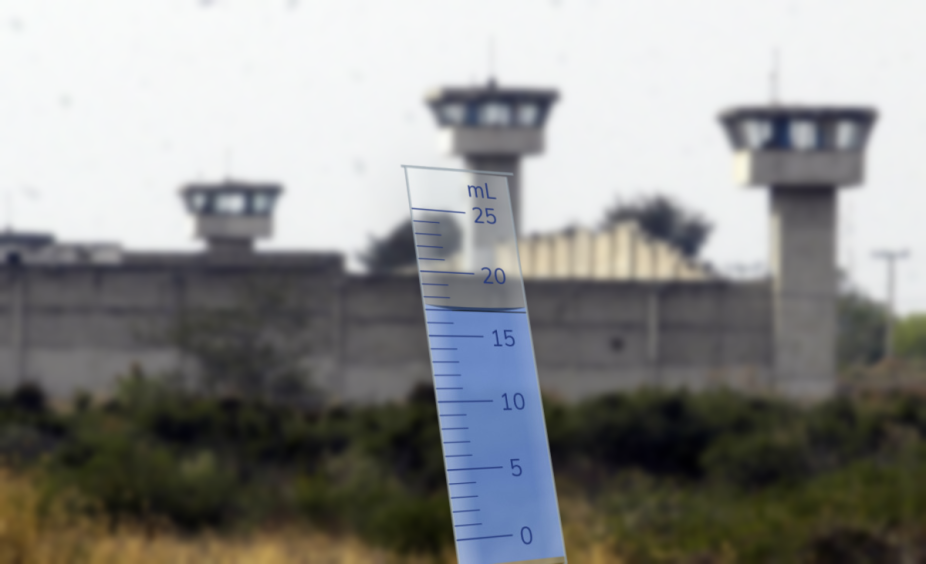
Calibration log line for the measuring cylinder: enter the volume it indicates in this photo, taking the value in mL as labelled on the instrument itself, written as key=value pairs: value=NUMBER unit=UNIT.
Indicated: value=17 unit=mL
